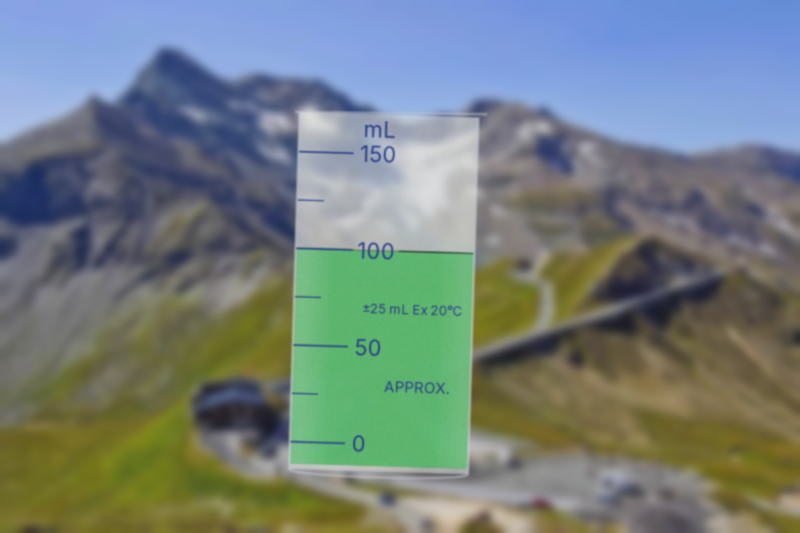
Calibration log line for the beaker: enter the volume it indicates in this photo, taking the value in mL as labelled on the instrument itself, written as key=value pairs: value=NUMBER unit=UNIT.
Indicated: value=100 unit=mL
